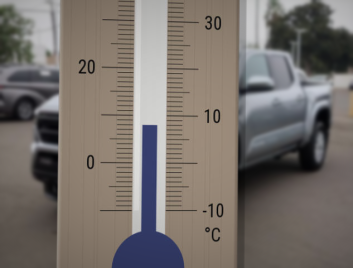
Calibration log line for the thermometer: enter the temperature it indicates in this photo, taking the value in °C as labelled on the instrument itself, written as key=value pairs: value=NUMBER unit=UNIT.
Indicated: value=8 unit=°C
